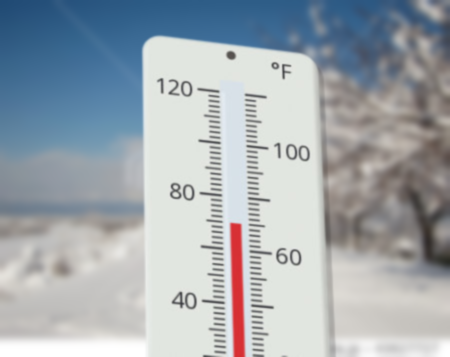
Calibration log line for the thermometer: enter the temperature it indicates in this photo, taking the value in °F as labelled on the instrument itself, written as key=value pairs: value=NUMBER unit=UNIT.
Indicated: value=70 unit=°F
